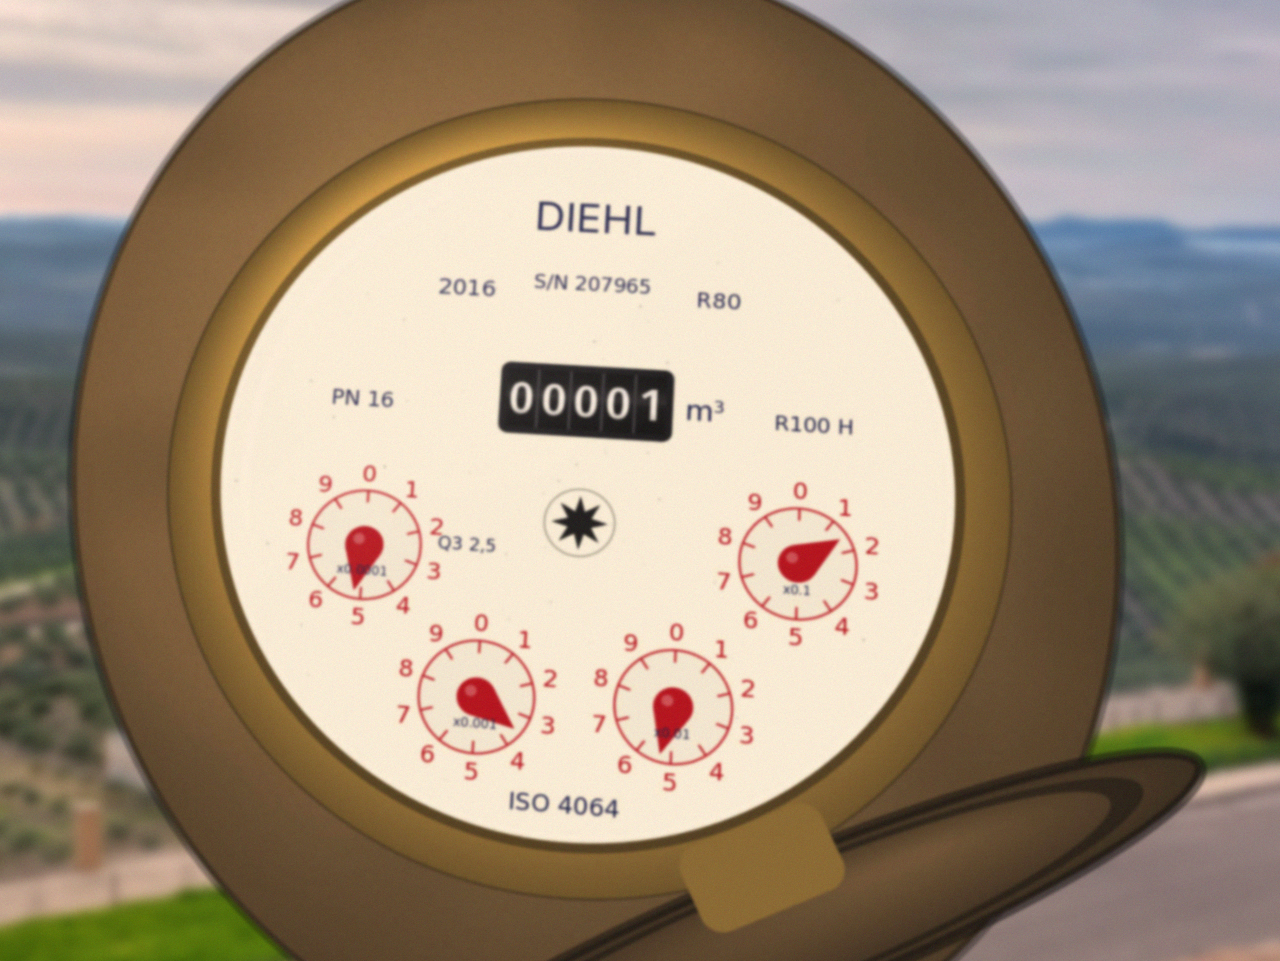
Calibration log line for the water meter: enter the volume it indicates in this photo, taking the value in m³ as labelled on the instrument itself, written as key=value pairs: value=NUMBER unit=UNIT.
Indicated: value=1.1535 unit=m³
